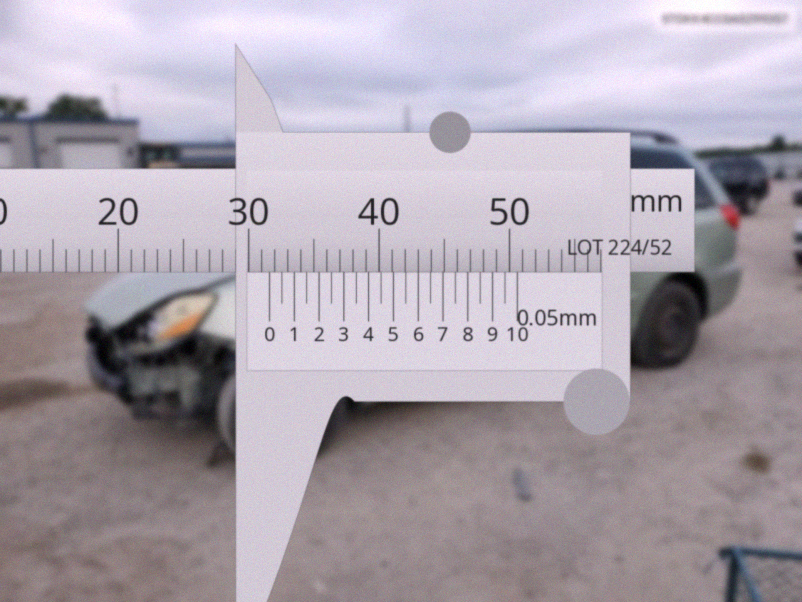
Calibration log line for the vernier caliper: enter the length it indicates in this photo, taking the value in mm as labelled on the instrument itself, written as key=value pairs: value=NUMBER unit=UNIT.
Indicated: value=31.6 unit=mm
